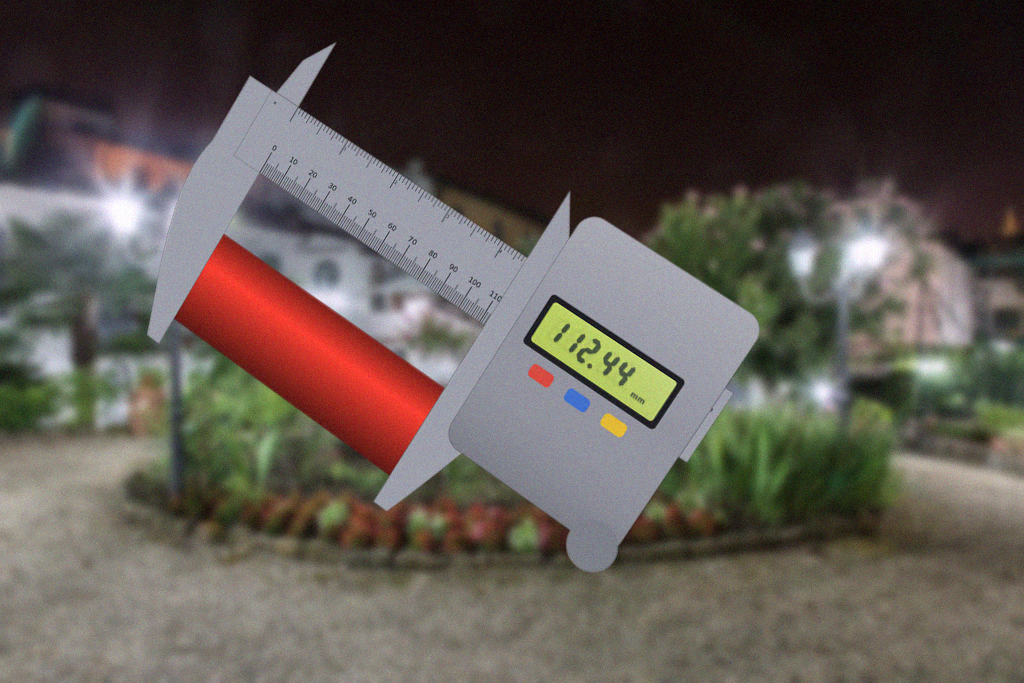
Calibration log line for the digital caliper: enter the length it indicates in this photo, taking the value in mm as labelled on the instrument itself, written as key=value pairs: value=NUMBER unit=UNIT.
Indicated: value=112.44 unit=mm
